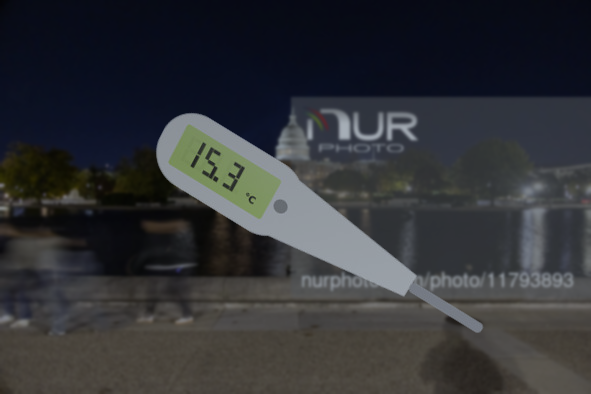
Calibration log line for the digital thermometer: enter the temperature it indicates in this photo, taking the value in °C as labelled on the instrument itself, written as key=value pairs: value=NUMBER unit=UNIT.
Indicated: value=15.3 unit=°C
